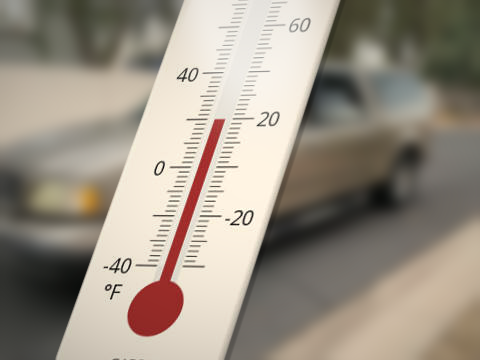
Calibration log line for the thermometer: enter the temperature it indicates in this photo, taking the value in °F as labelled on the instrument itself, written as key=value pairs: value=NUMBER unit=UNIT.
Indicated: value=20 unit=°F
